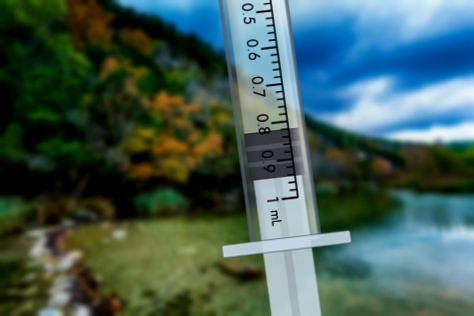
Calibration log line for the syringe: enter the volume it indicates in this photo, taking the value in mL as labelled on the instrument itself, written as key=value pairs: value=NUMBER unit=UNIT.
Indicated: value=0.82 unit=mL
